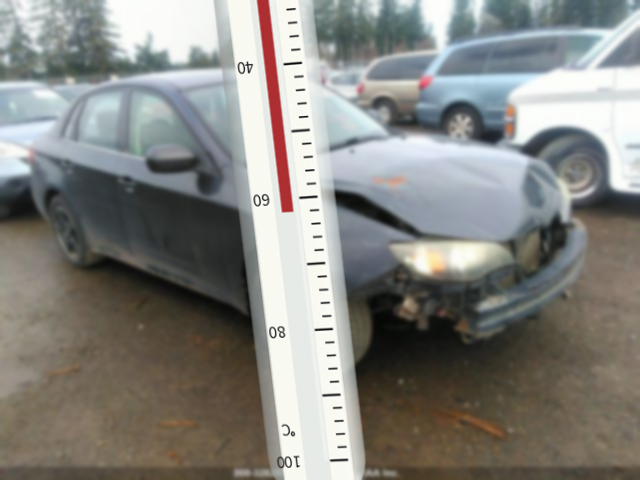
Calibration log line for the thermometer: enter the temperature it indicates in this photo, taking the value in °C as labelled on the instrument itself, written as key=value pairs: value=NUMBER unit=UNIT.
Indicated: value=62 unit=°C
